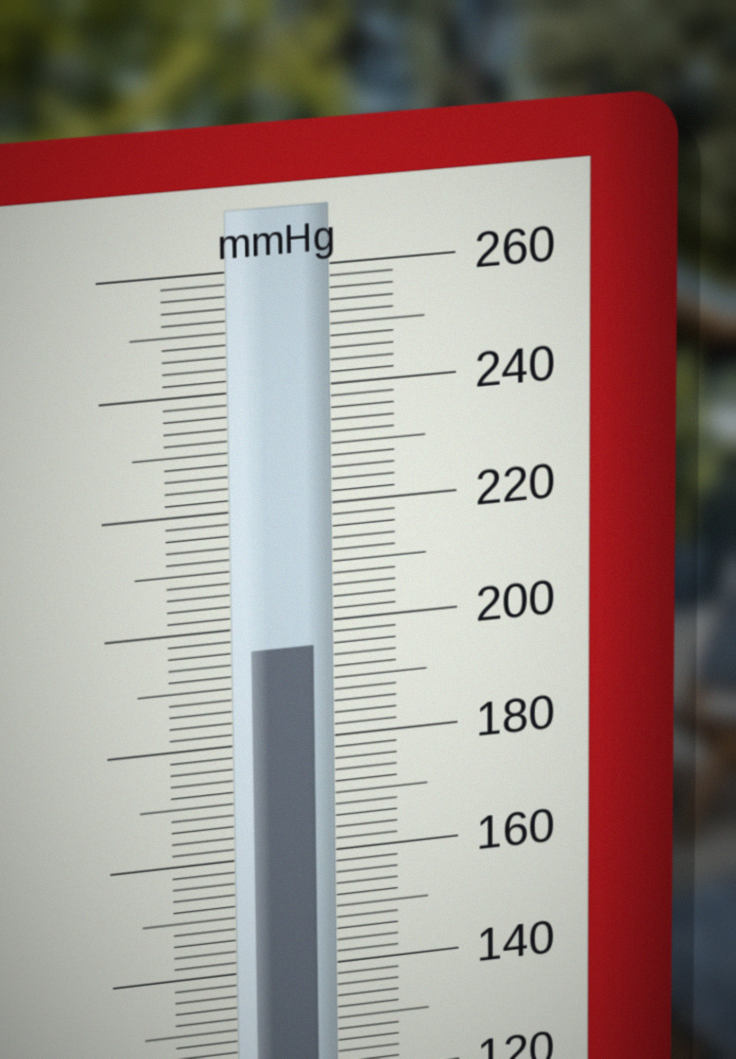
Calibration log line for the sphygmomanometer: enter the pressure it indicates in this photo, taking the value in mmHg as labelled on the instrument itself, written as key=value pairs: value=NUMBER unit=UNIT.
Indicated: value=196 unit=mmHg
